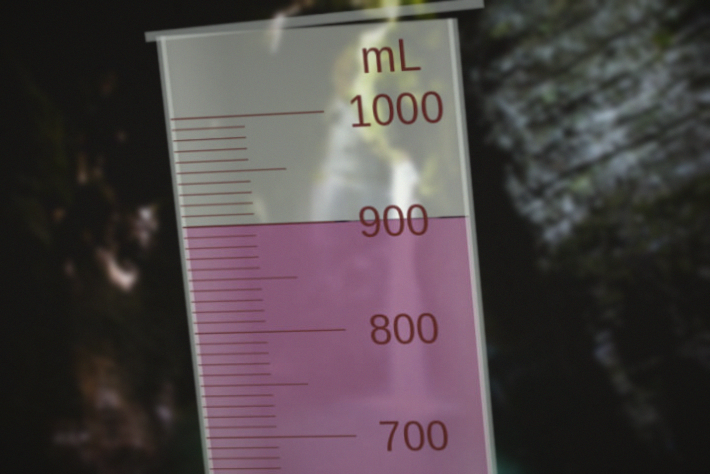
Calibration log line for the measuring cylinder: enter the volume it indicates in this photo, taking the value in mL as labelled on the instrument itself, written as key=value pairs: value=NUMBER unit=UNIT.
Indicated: value=900 unit=mL
